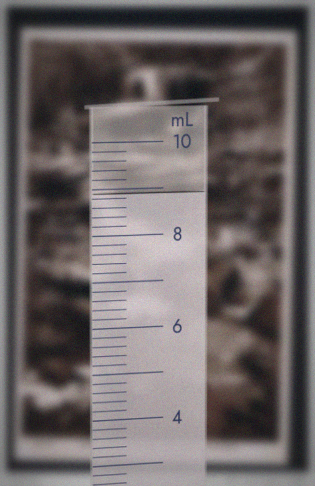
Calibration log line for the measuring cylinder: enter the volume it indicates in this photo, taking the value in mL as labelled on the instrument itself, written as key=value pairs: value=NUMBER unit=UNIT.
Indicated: value=8.9 unit=mL
